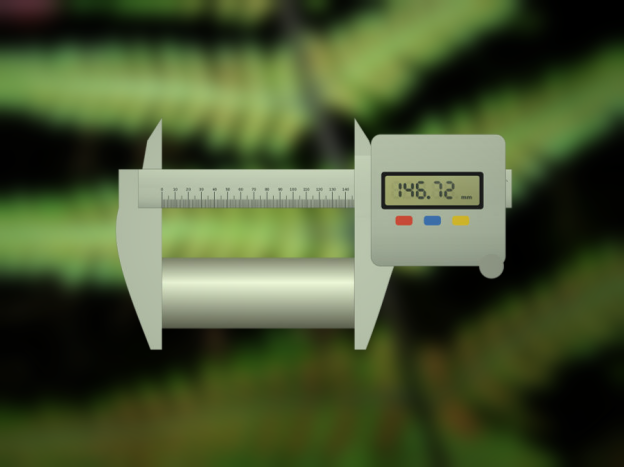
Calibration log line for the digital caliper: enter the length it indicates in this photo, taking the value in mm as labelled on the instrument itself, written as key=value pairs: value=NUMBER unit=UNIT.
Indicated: value=146.72 unit=mm
